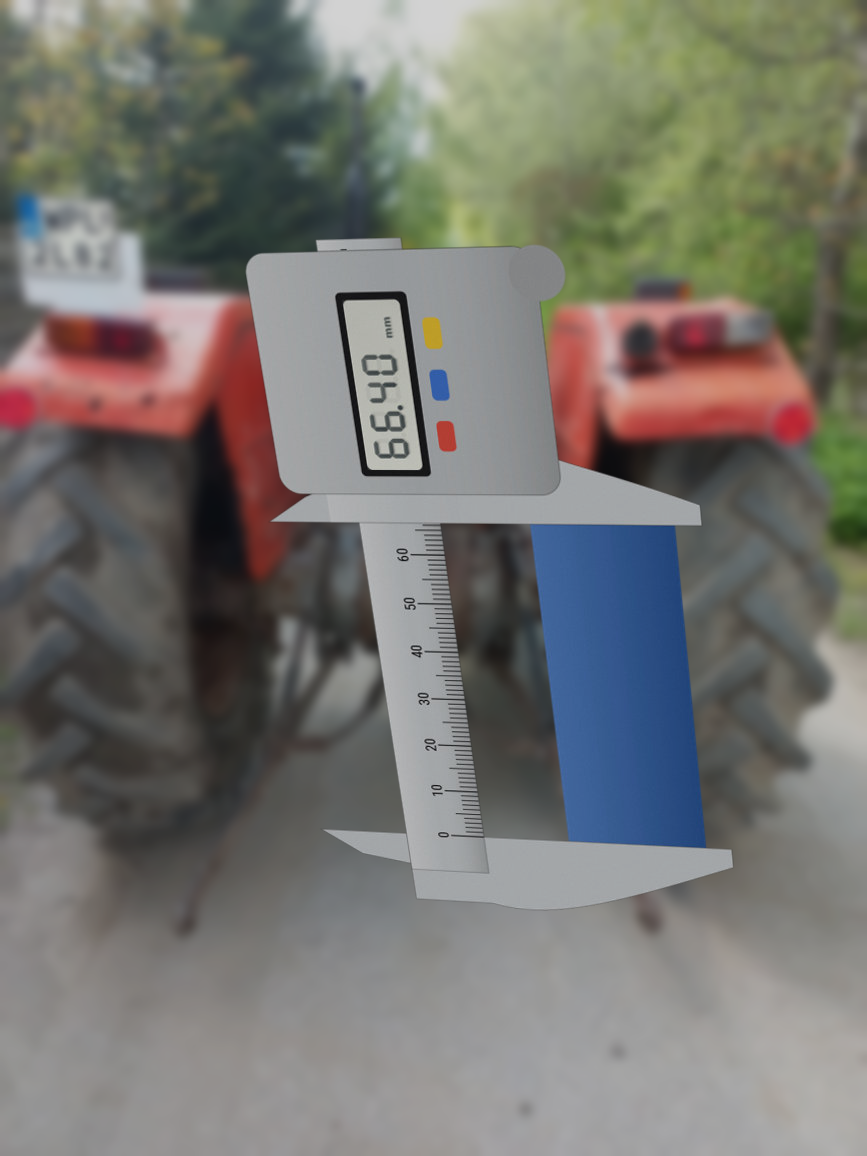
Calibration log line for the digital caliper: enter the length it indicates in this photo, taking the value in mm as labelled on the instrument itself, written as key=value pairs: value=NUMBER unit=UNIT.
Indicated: value=66.40 unit=mm
